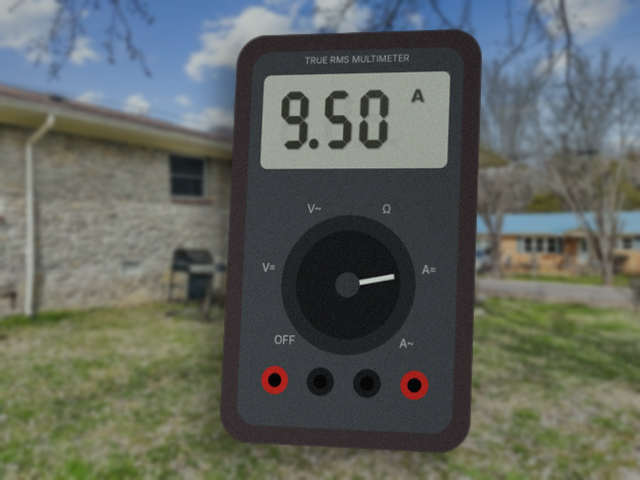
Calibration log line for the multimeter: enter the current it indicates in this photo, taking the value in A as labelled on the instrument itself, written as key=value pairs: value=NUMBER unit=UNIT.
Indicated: value=9.50 unit=A
